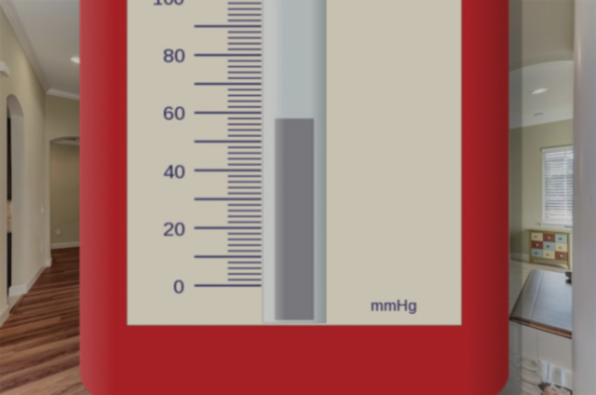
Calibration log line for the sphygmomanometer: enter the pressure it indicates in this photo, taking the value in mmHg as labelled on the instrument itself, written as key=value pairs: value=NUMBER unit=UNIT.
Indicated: value=58 unit=mmHg
